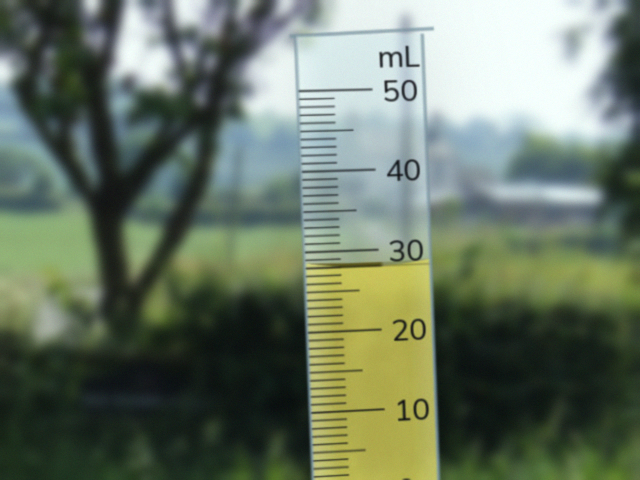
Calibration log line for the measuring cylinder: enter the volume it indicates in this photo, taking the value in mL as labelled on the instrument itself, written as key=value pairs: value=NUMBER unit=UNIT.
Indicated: value=28 unit=mL
